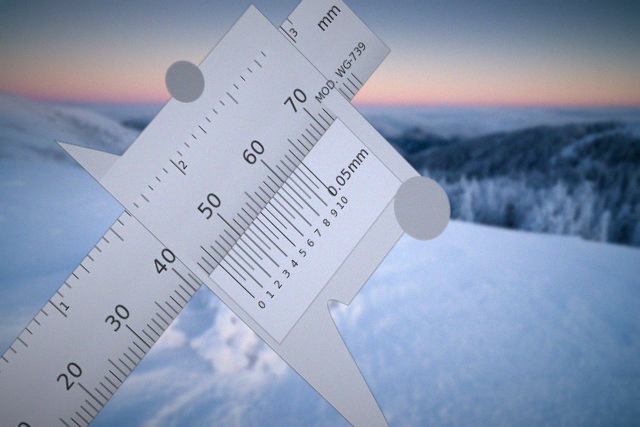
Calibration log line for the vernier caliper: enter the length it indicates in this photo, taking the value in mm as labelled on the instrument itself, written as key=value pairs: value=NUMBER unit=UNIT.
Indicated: value=45.0 unit=mm
